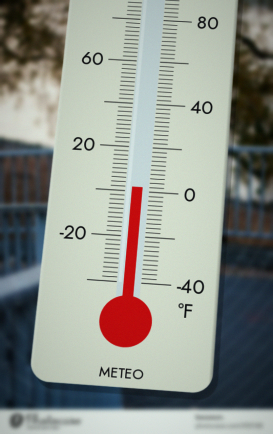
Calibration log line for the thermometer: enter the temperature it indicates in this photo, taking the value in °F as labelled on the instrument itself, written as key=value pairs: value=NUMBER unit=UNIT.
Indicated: value=2 unit=°F
